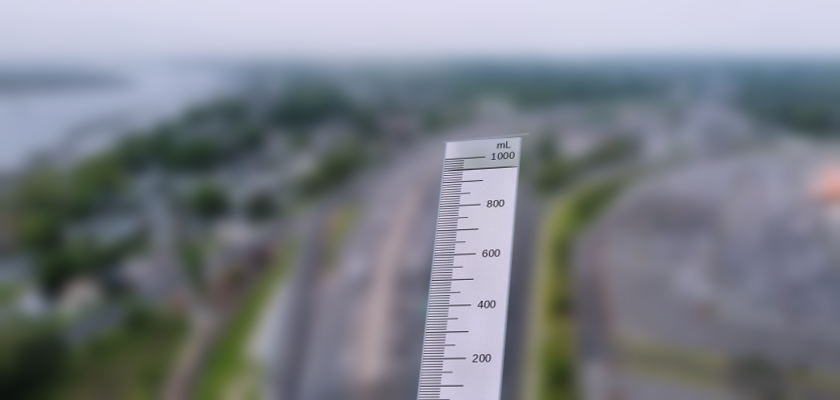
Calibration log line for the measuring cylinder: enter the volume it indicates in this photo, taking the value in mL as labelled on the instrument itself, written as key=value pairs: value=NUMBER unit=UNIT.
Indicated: value=950 unit=mL
